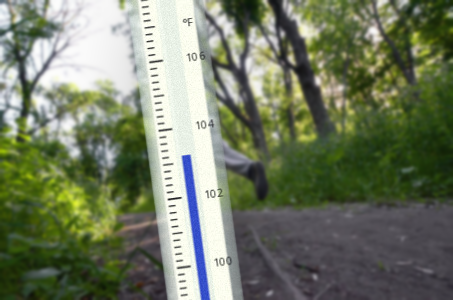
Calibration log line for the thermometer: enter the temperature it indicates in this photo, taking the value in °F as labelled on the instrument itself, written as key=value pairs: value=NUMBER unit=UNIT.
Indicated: value=103.2 unit=°F
